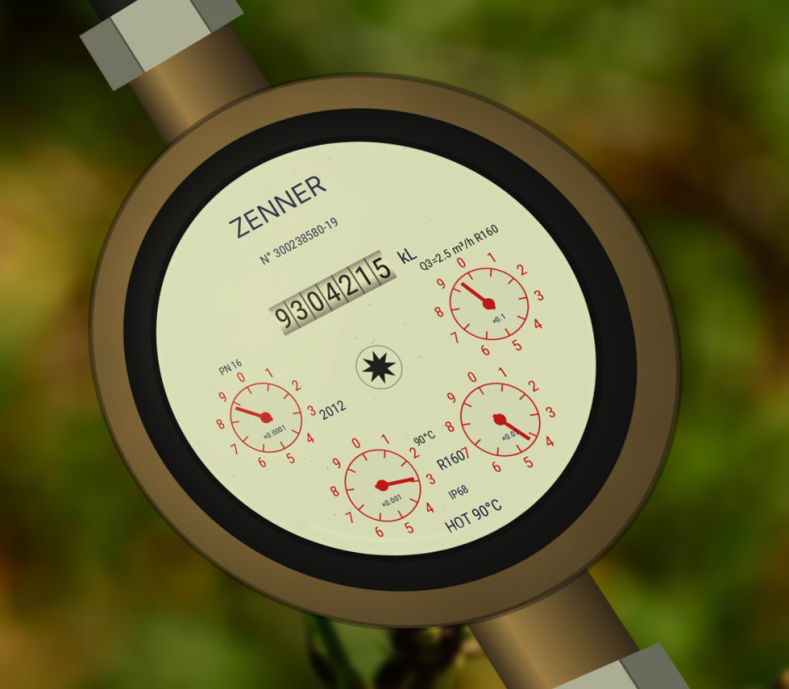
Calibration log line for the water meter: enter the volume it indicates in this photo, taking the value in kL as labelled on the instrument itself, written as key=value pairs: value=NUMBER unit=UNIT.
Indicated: value=9304214.9428 unit=kL
